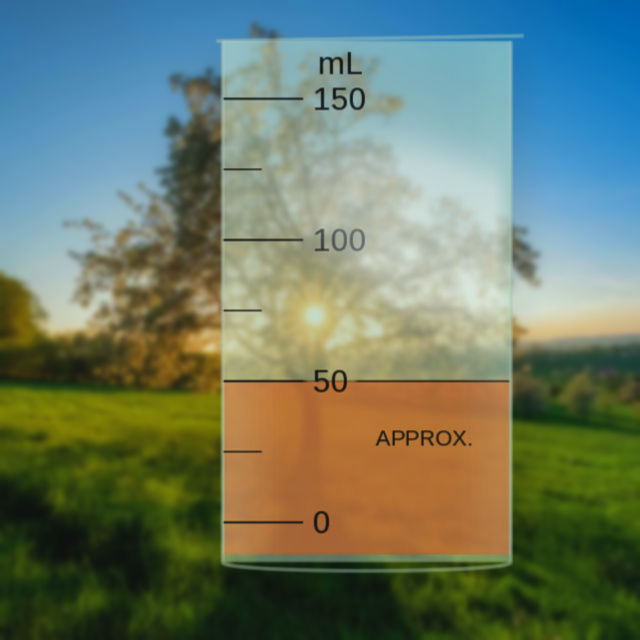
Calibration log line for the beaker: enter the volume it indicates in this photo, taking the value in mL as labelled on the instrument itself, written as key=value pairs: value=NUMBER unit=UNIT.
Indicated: value=50 unit=mL
